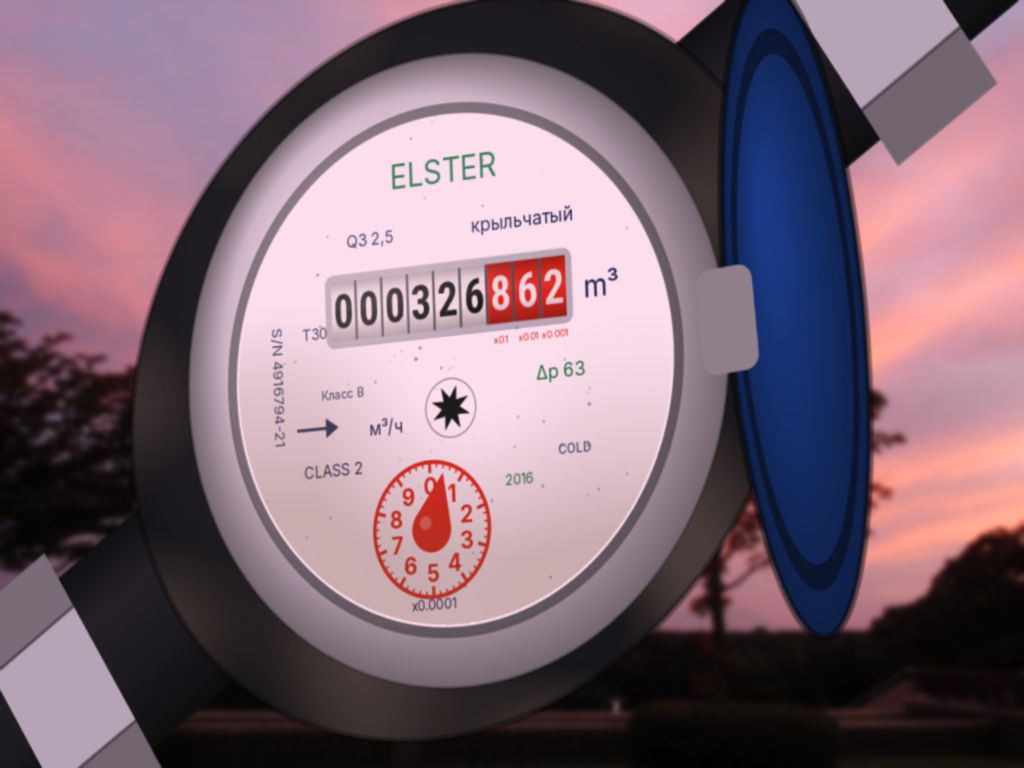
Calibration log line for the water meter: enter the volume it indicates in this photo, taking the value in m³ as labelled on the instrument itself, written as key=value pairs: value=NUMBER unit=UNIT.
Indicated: value=326.8620 unit=m³
